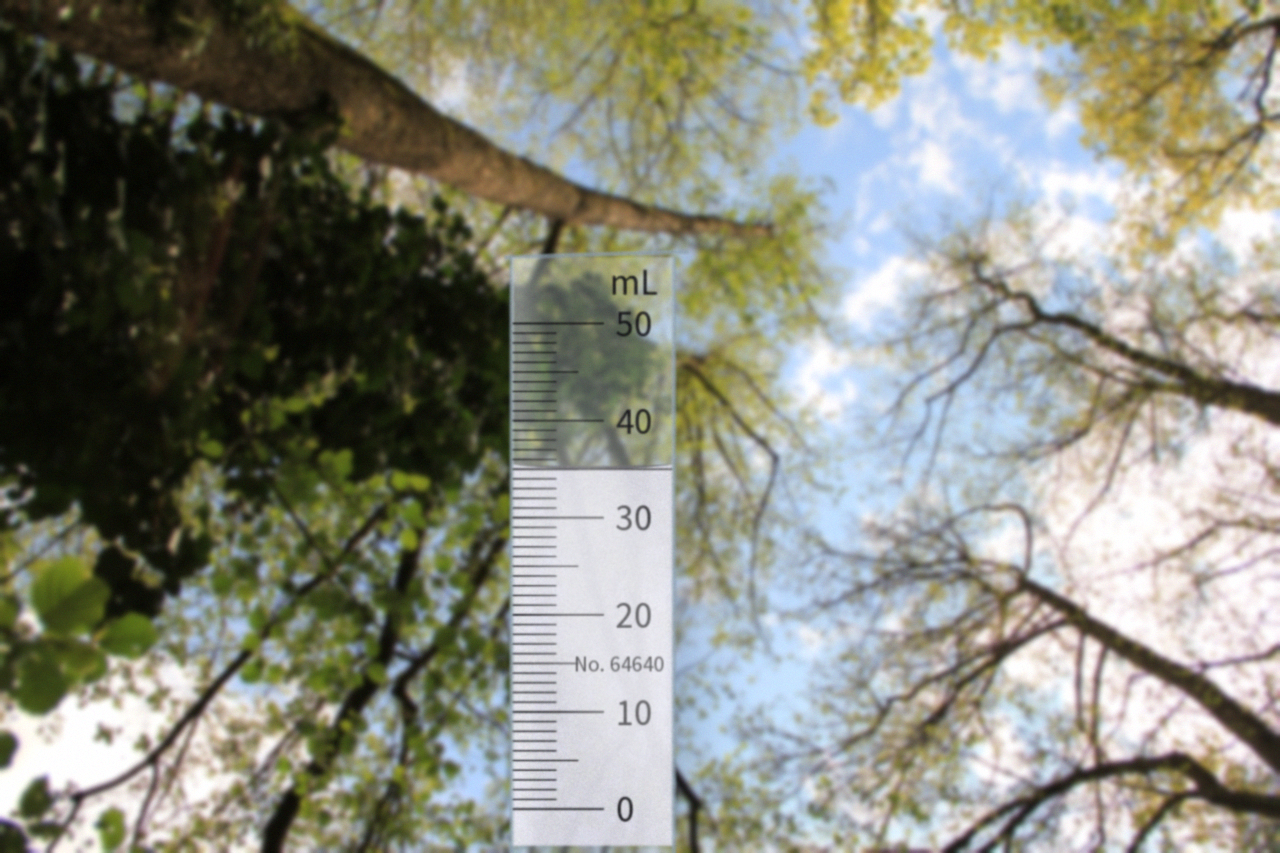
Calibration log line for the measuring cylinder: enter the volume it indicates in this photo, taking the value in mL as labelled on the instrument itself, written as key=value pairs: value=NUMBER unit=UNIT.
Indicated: value=35 unit=mL
